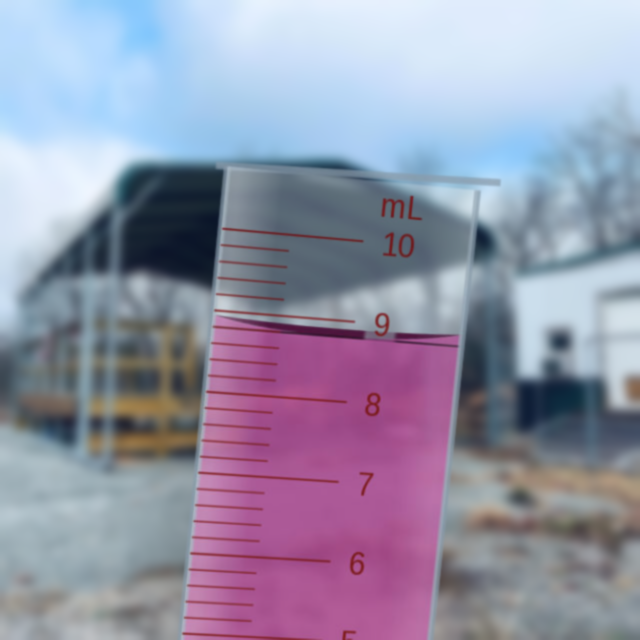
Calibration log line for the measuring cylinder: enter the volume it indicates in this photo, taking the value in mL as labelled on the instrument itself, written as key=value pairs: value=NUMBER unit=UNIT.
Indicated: value=8.8 unit=mL
